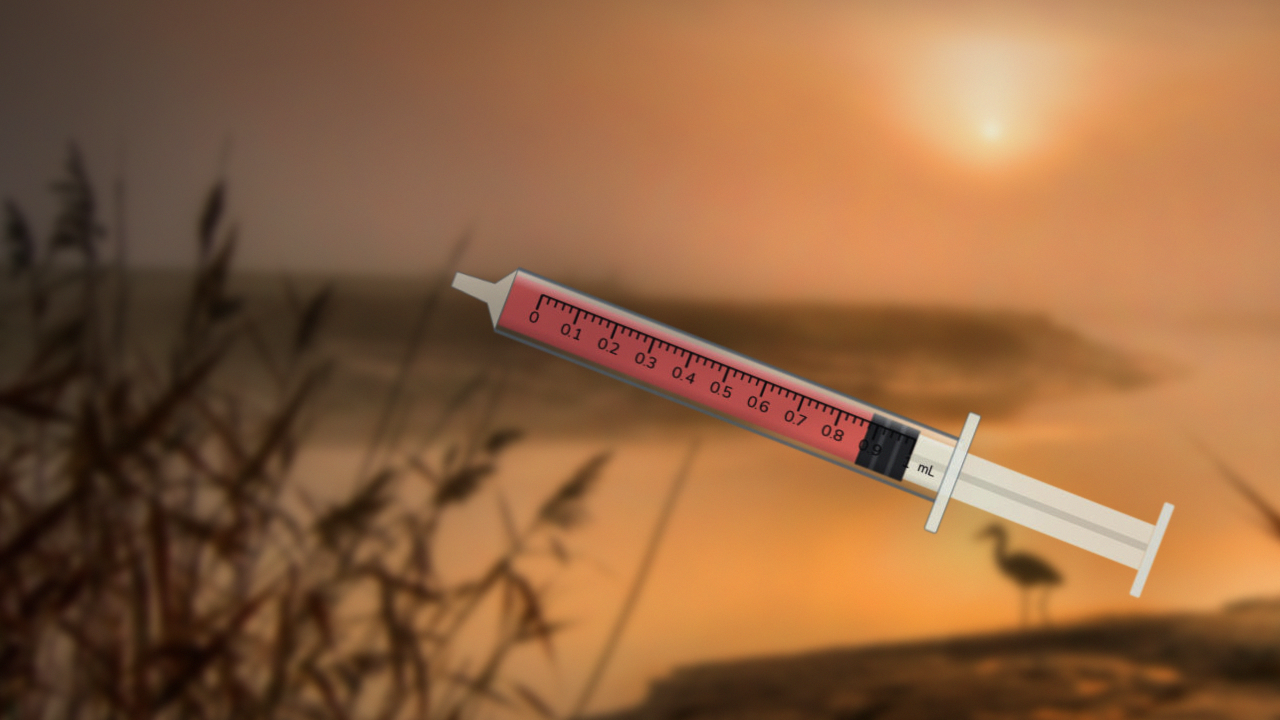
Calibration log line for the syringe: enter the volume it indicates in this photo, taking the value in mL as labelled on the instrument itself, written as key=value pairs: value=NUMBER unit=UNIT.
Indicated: value=0.88 unit=mL
